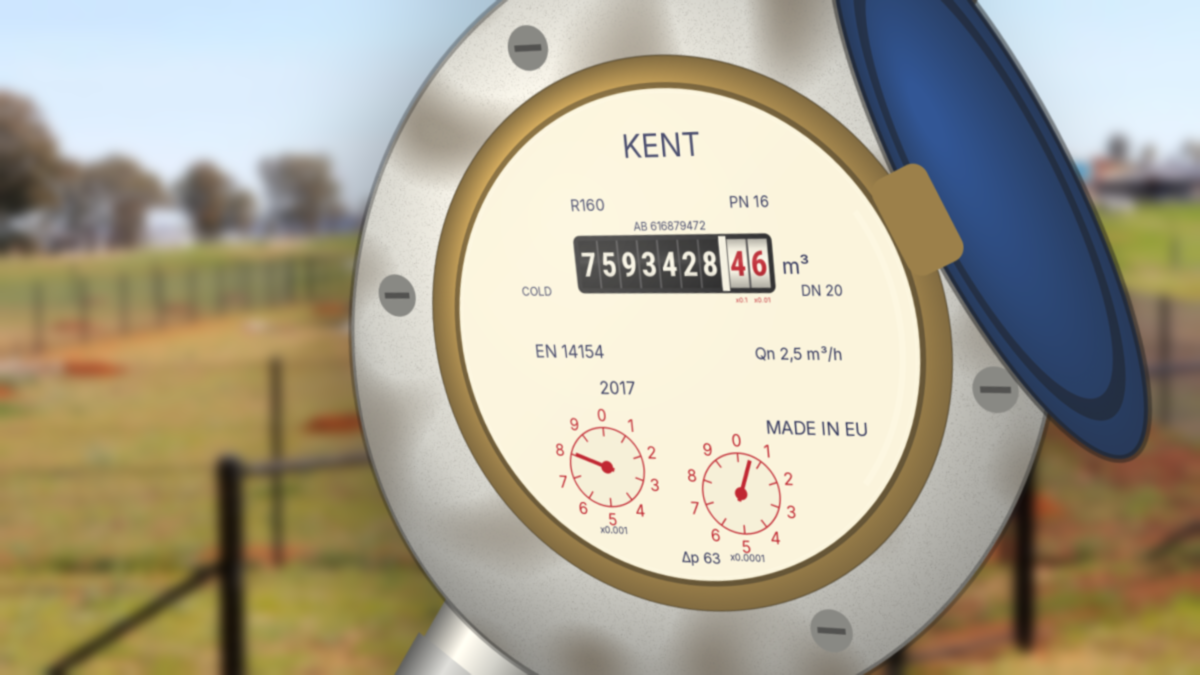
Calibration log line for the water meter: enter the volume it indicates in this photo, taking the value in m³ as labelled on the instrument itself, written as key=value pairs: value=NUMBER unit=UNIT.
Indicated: value=7593428.4680 unit=m³
